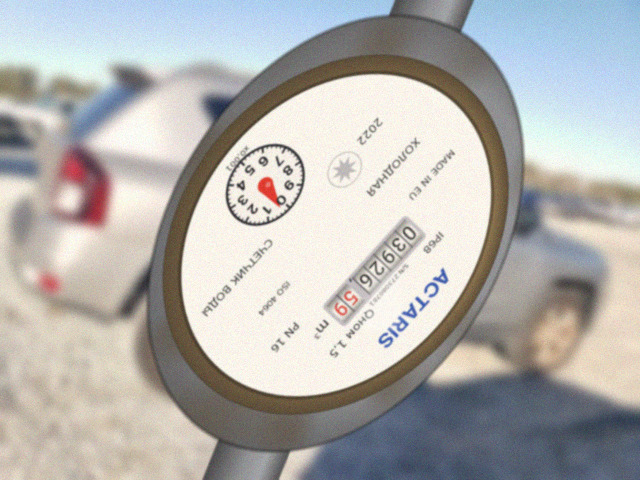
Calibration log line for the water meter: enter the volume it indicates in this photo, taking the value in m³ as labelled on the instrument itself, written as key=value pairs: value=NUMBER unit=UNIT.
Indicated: value=3926.590 unit=m³
